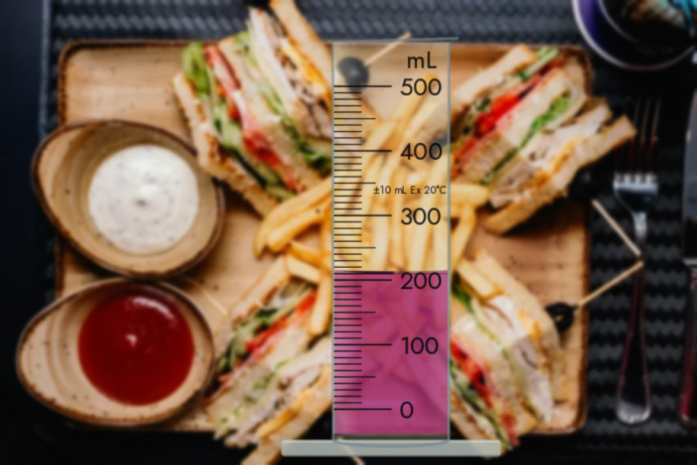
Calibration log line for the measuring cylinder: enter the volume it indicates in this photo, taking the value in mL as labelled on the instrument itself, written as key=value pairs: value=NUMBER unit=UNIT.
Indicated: value=210 unit=mL
